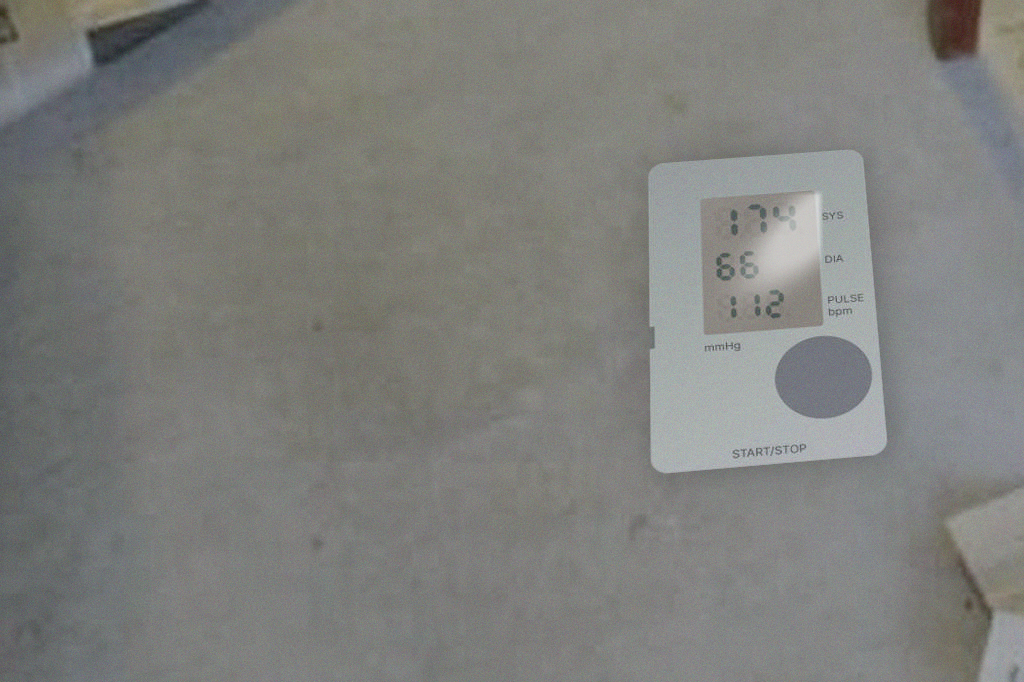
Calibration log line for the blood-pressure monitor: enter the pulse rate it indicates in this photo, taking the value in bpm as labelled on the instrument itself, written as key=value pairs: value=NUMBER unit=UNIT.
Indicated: value=112 unit=bpm
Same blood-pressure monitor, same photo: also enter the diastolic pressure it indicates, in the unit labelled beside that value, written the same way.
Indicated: value=66 unit=mmHg
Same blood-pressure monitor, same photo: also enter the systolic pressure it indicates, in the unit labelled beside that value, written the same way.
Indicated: value=174 unit=mmHg
